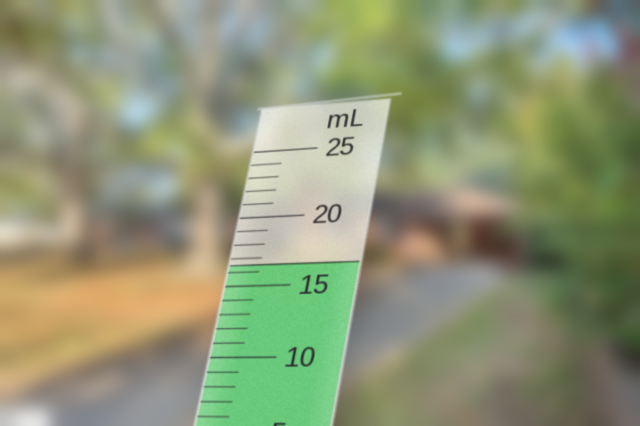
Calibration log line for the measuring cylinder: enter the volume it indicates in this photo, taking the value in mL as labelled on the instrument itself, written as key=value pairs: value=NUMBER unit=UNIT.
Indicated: value=16.5 unit=mL
